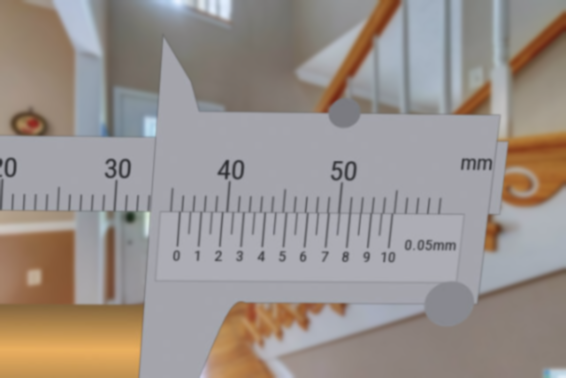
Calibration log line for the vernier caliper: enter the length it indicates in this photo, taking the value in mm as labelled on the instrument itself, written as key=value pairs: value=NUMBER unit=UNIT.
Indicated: value=35.8 unit=mm
